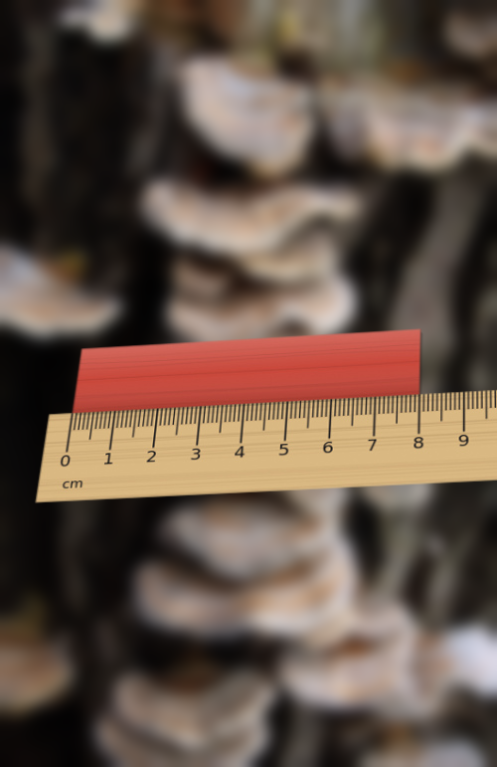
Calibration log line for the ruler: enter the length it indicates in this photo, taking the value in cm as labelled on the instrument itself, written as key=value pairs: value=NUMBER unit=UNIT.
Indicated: value=8 unit=cm
